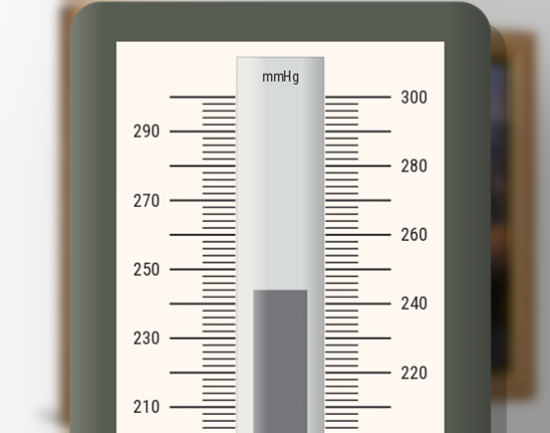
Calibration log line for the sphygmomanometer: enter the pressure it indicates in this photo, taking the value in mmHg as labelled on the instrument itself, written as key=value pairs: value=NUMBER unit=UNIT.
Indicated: value=244 unit=mmHg
